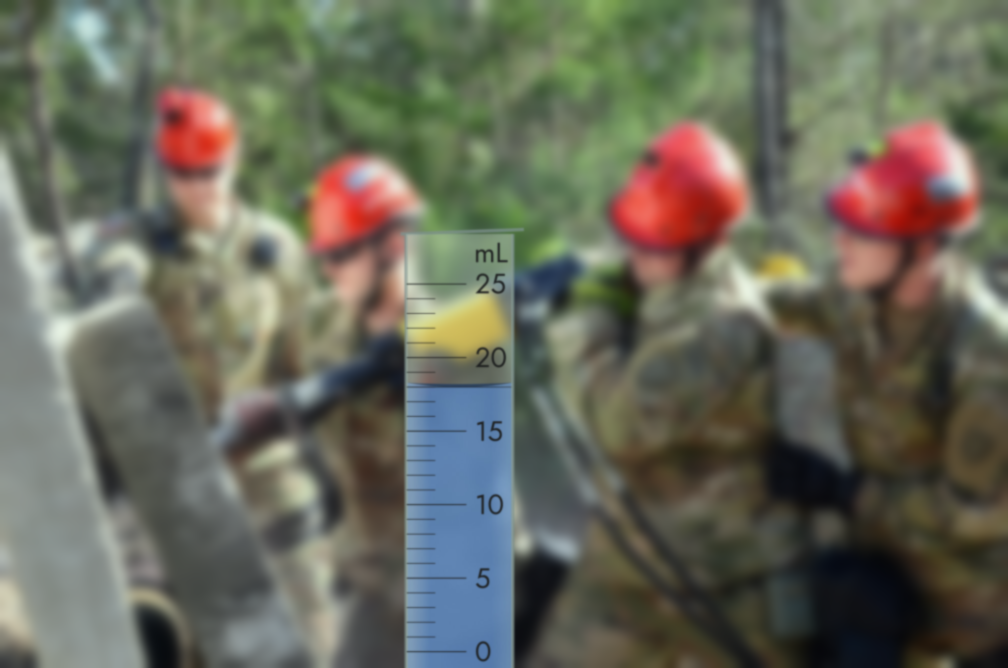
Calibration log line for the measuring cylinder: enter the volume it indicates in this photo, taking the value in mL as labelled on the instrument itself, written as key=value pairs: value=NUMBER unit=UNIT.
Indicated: value=18 unit=mL
